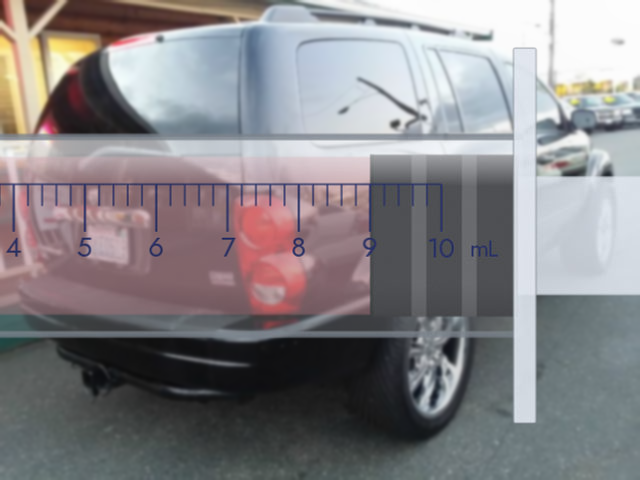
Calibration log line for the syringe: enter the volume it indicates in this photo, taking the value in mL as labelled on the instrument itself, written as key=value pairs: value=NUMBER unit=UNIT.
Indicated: value=9 unit=mL
